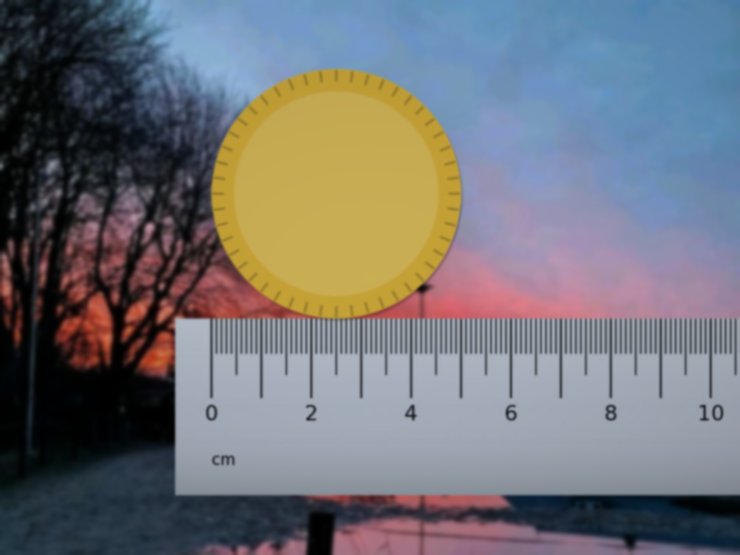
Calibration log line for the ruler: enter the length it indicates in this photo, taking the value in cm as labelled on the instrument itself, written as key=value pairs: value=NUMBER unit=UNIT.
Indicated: value=5 unit=cm
